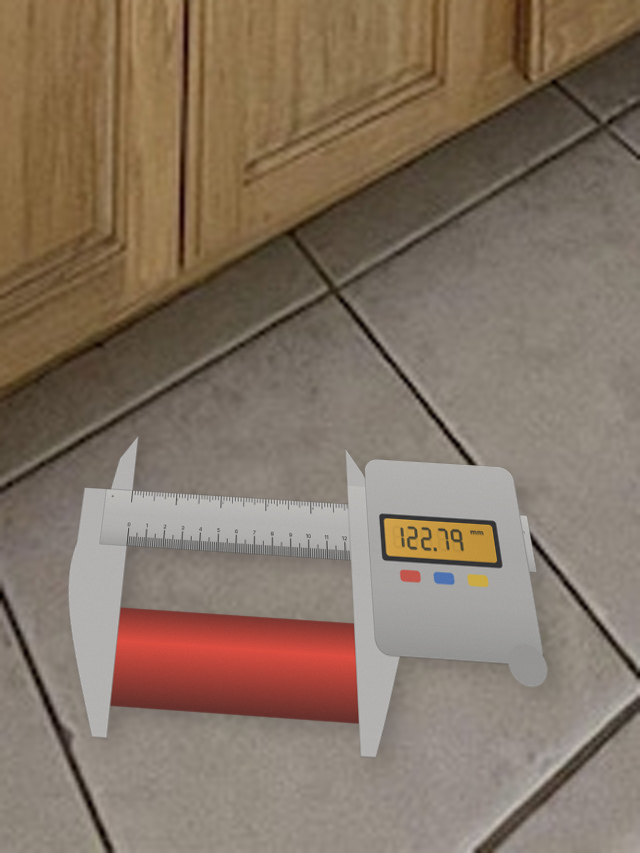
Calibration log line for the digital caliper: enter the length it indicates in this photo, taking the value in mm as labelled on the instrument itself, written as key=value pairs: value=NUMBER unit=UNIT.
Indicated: value=122.79 unit=mm
